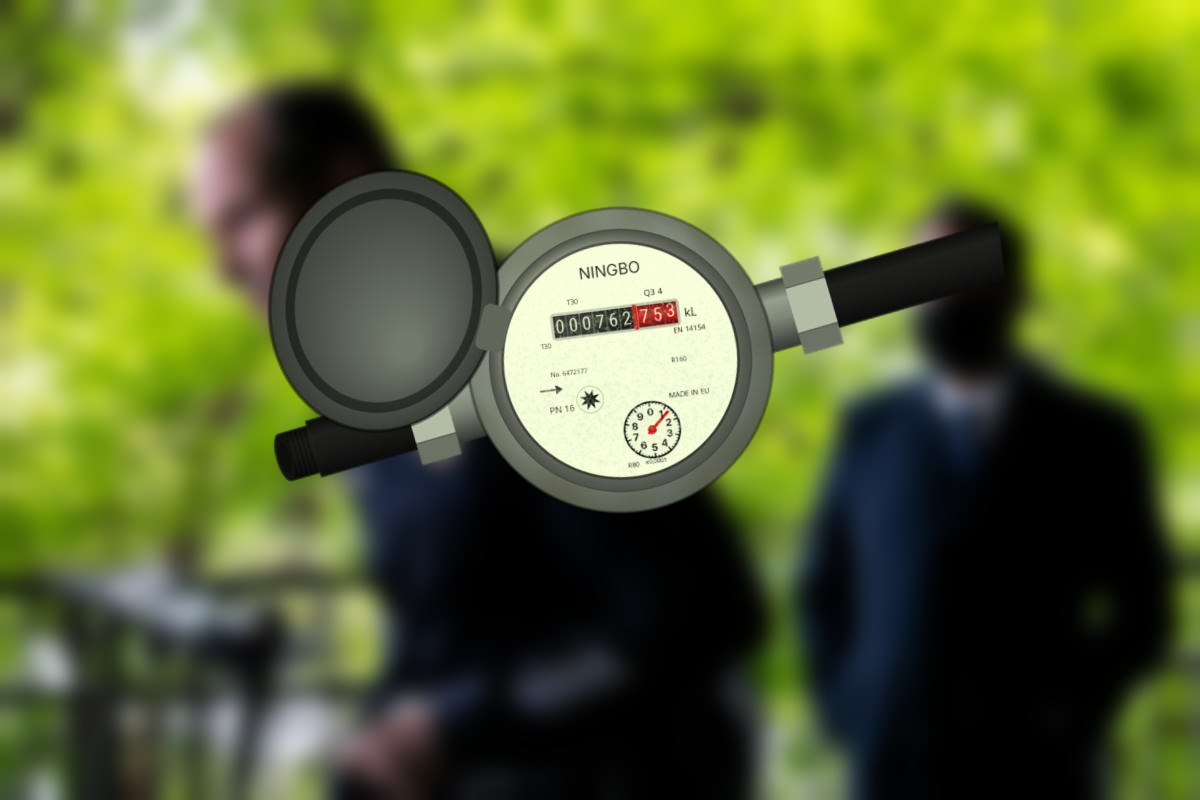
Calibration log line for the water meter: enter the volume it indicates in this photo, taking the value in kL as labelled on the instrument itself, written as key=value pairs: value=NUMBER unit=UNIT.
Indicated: value=762.7531 unit=kL
